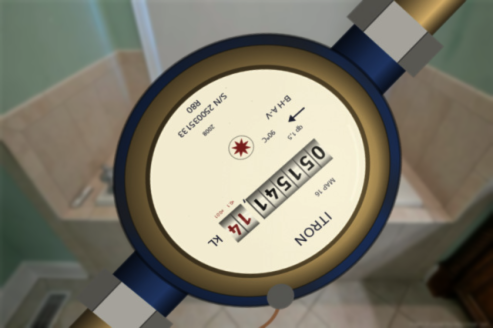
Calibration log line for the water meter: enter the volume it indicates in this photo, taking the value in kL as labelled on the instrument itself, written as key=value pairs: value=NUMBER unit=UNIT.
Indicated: value=51541.14 unit=kL
